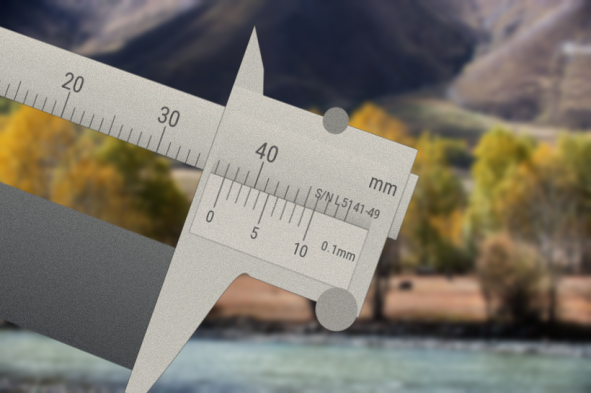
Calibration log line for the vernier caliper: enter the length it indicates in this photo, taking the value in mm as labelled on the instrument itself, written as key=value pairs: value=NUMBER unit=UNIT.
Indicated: value=37.0 unit=mm
